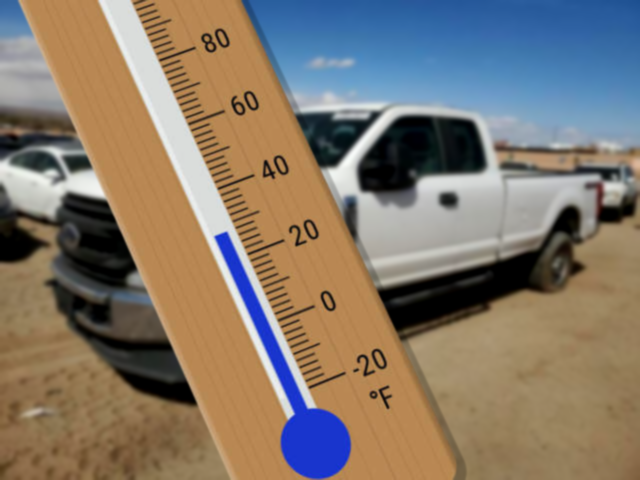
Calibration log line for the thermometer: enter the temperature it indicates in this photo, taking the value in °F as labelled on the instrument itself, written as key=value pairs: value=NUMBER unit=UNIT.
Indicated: value=28 unit=°F
